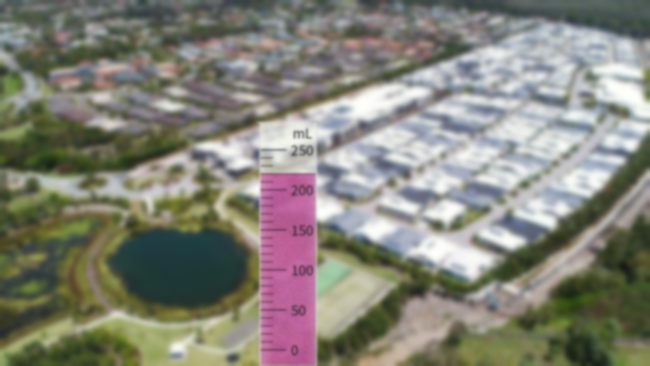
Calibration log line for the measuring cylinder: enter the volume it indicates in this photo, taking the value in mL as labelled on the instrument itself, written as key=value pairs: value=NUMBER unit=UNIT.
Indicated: value=220 unit=mL
